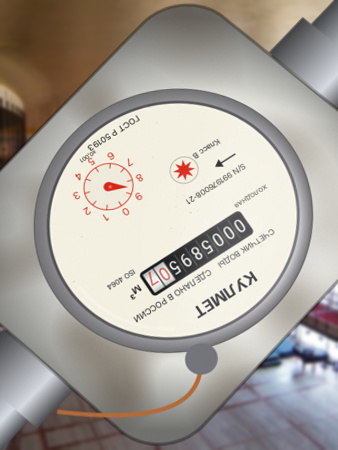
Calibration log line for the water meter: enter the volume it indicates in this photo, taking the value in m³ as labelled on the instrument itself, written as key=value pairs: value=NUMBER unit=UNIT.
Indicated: value=5895.068 unit=m³
